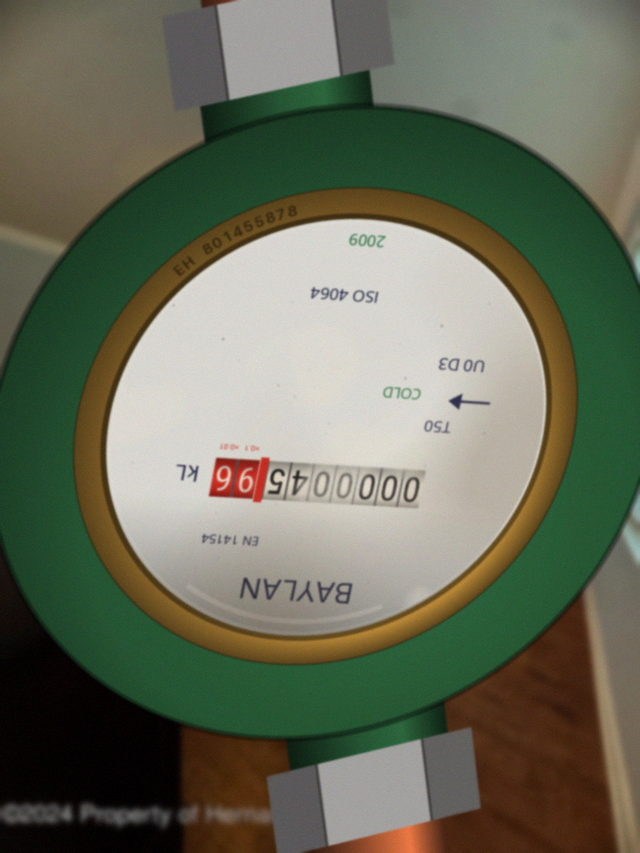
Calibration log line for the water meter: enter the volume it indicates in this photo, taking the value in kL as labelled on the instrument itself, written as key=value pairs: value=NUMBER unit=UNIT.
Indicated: value=45.96 unit=kL
